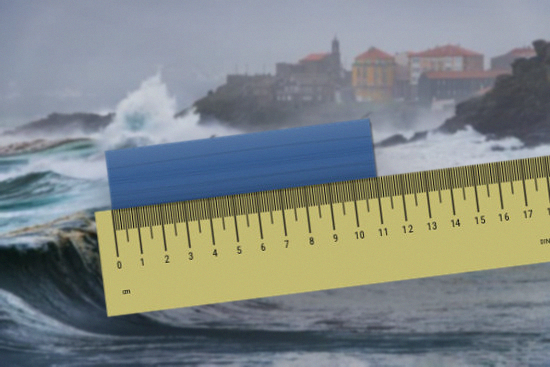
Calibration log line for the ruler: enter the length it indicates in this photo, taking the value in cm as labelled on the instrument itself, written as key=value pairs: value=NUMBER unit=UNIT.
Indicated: value=11 unit=cm
